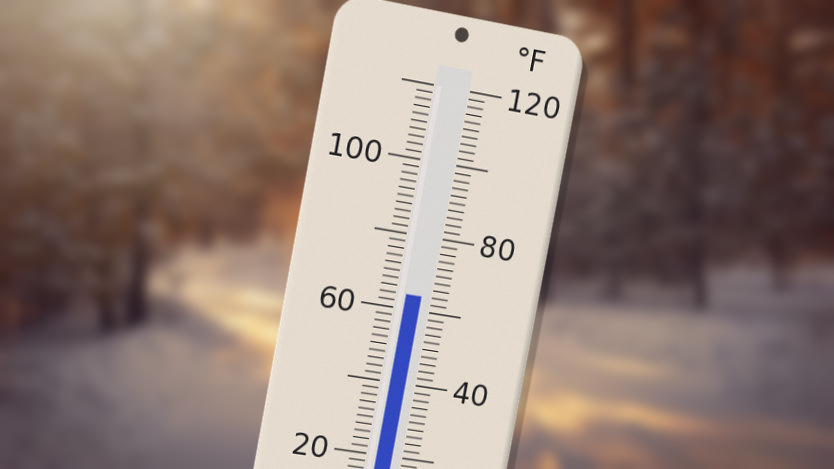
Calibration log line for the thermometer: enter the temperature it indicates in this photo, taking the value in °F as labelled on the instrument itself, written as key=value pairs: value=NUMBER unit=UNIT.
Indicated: value=64 unit=°F
